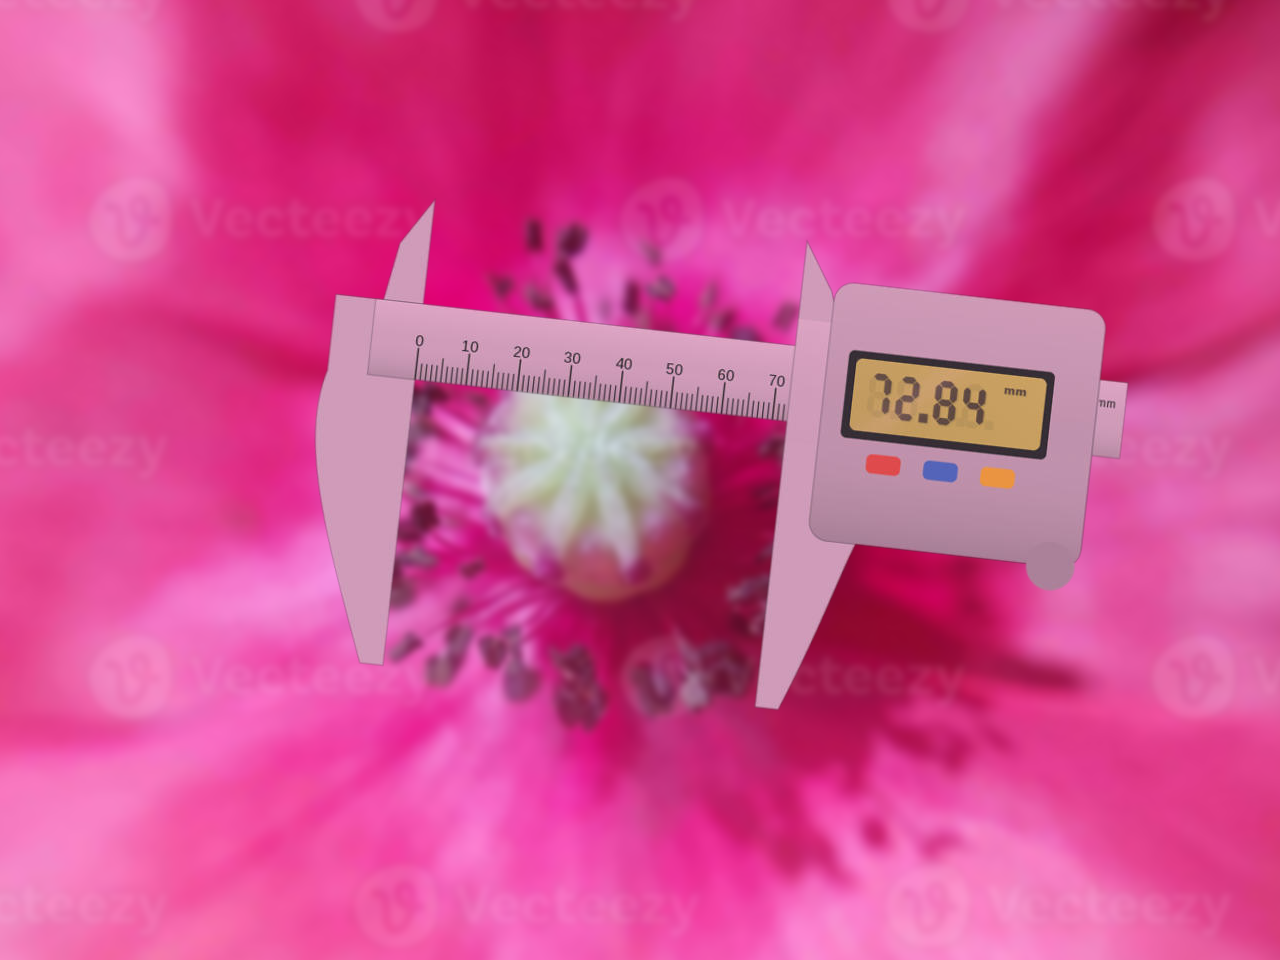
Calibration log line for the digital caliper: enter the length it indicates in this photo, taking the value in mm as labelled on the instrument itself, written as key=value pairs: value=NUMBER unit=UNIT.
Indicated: value=72.84 unit=mm
